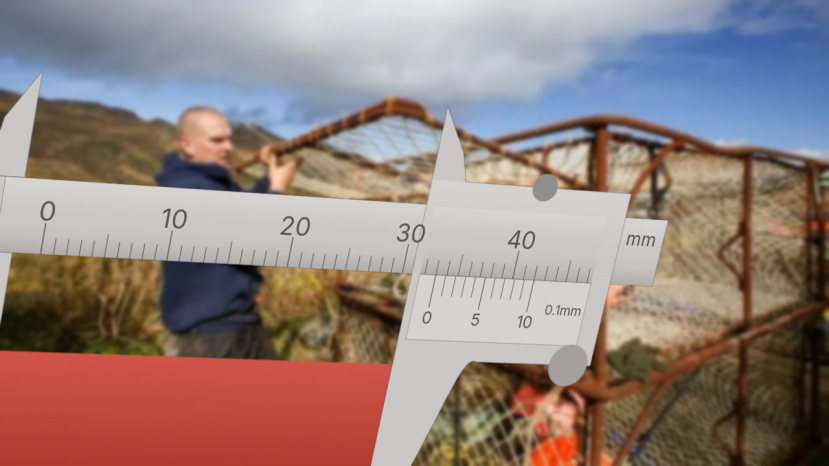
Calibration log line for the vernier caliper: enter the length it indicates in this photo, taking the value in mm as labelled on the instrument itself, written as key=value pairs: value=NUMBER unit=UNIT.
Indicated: value=33.0 unit=mm
